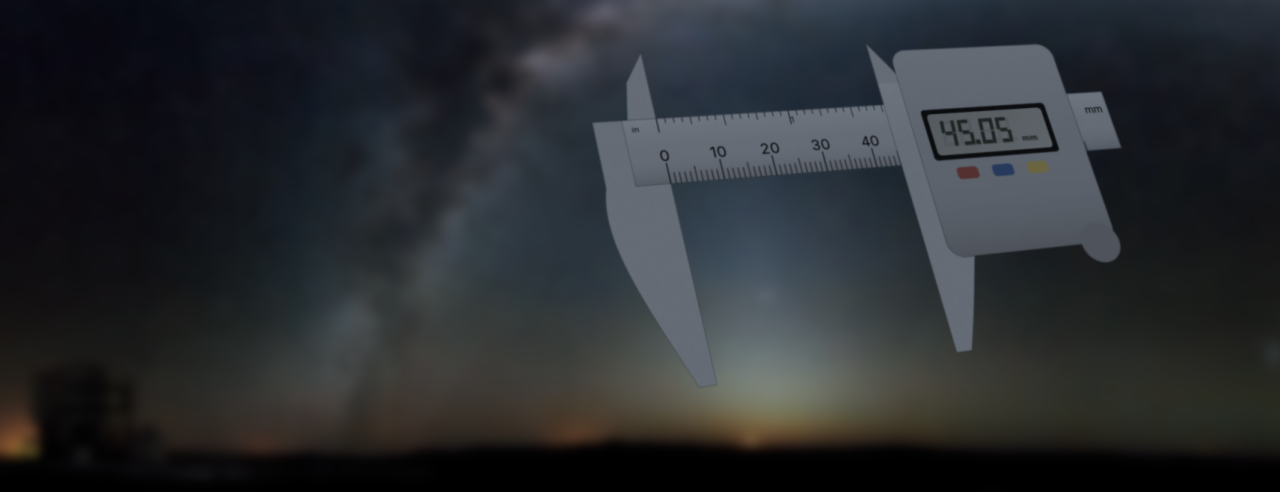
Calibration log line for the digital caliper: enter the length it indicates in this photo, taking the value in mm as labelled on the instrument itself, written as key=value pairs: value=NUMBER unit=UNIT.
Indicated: value=45.05 unit=mm
